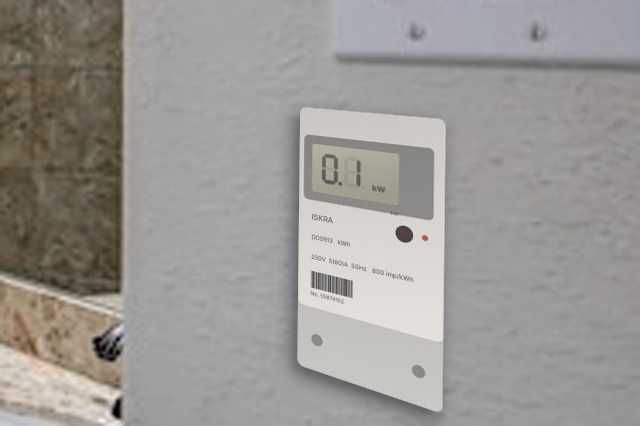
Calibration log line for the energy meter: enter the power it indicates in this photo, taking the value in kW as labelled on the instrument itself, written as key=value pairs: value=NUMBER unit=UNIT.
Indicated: value=0.1 unit=kW
